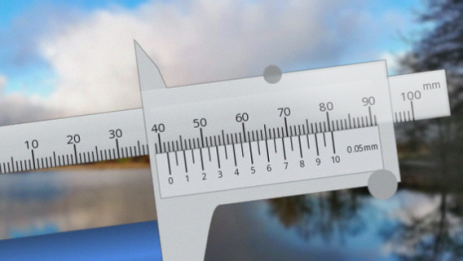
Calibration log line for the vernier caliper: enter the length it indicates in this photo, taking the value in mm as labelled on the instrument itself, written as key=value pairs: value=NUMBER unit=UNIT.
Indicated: value=41.5 unit=mm
